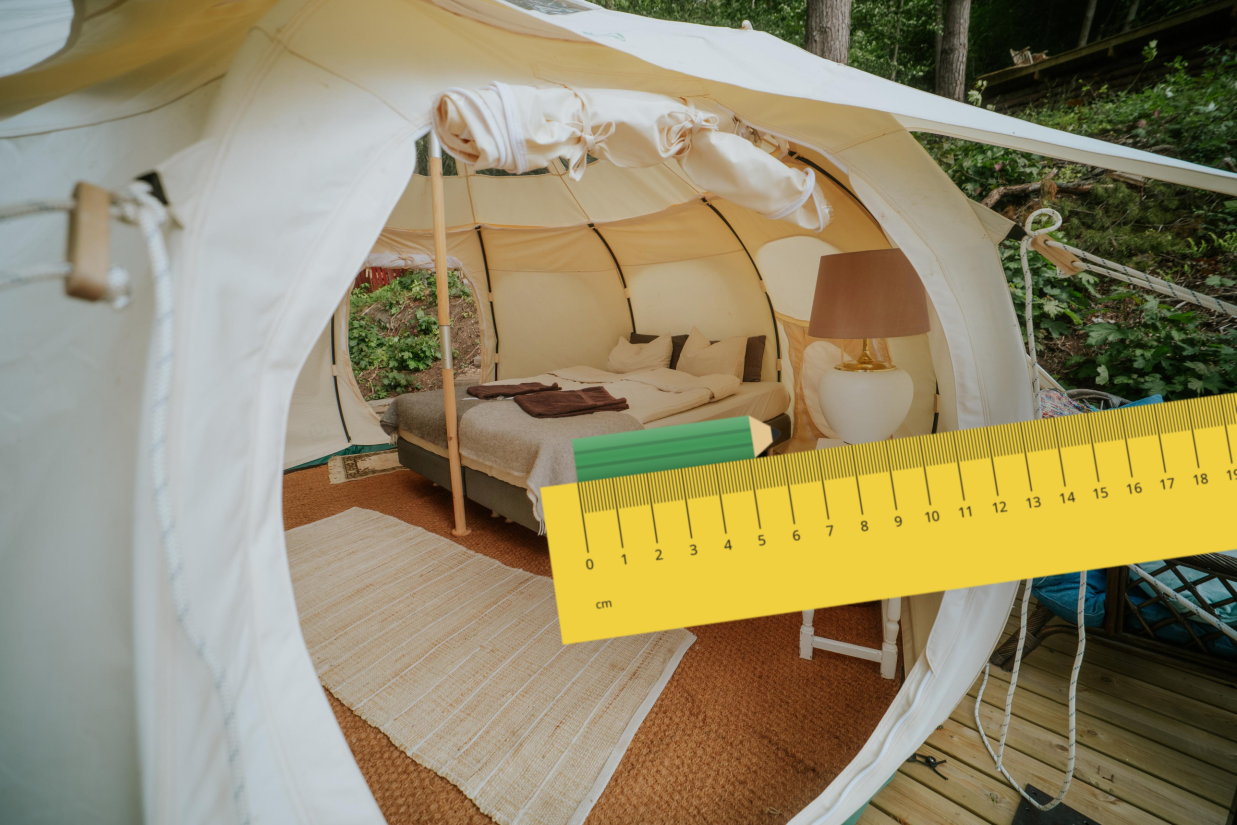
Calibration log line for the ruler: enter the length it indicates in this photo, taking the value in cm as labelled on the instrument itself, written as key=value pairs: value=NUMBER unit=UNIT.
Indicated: value=6 unit=cm
